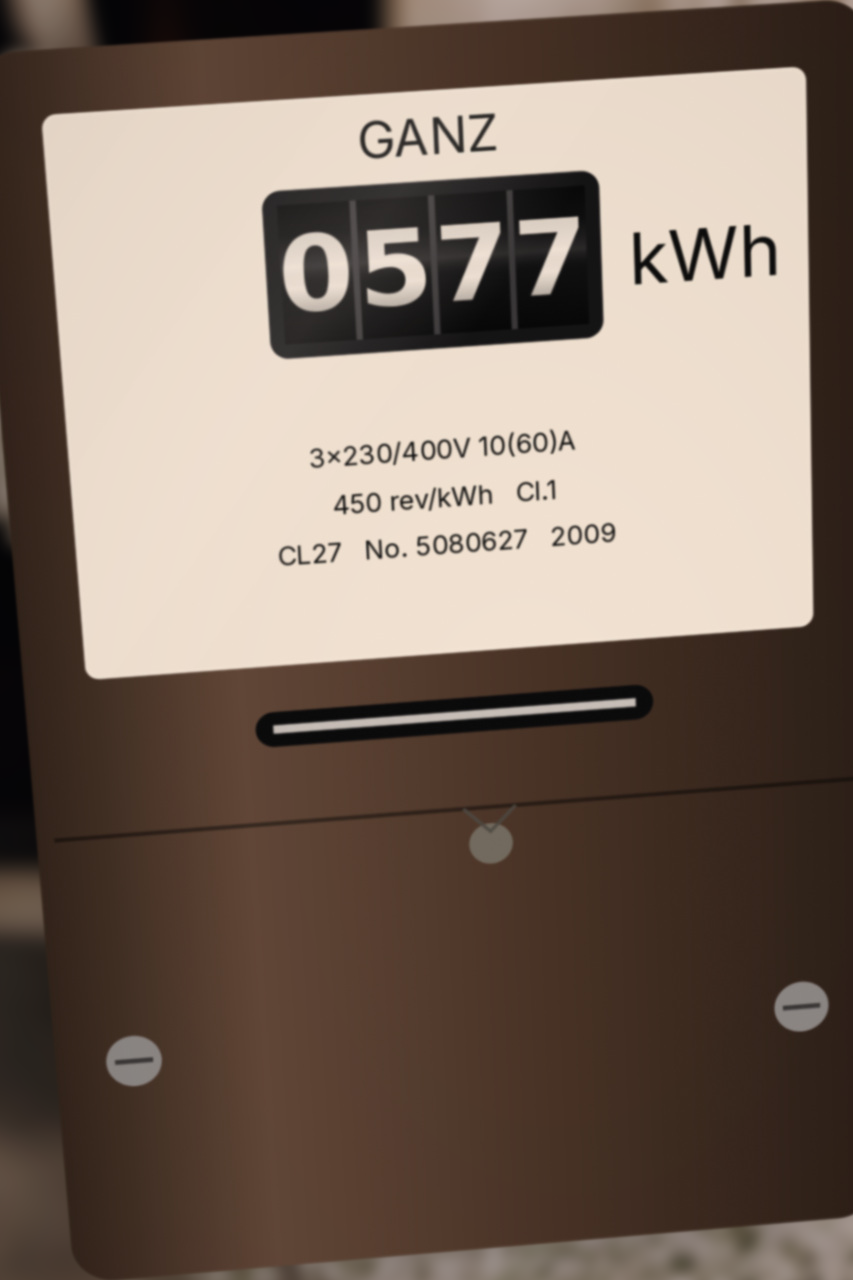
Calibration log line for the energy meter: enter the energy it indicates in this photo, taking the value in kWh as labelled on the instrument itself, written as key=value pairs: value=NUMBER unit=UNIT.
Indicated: value=577 unit=kWh
